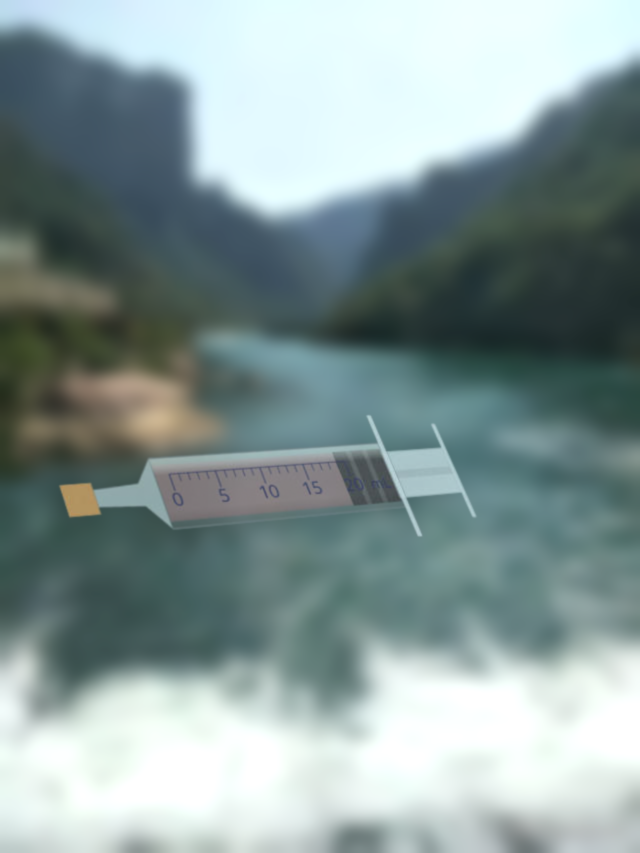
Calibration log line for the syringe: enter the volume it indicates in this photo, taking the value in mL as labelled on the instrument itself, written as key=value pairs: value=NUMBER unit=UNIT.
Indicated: value=19 unit=mL
